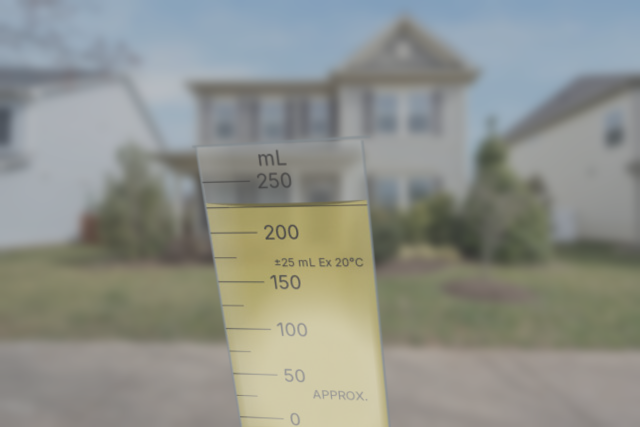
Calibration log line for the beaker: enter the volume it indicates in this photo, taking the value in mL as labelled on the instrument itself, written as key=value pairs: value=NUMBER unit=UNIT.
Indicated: value=225 unit=mL
